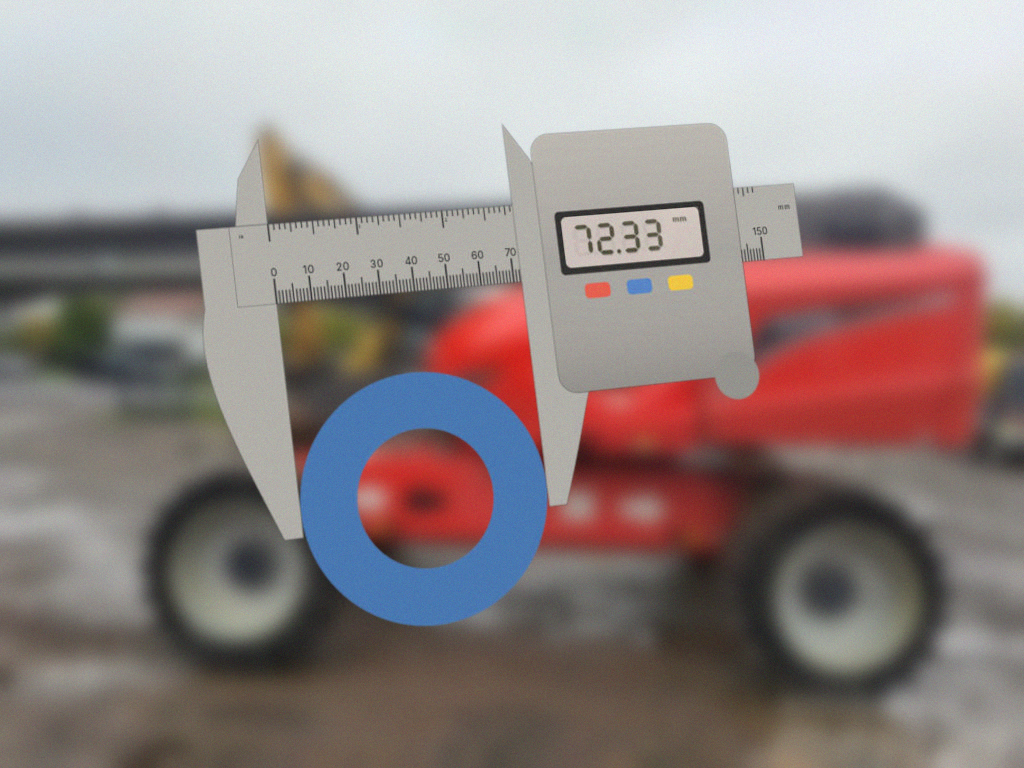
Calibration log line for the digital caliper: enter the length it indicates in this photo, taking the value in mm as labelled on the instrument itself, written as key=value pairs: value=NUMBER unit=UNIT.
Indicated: value=72.33 unit=mm
